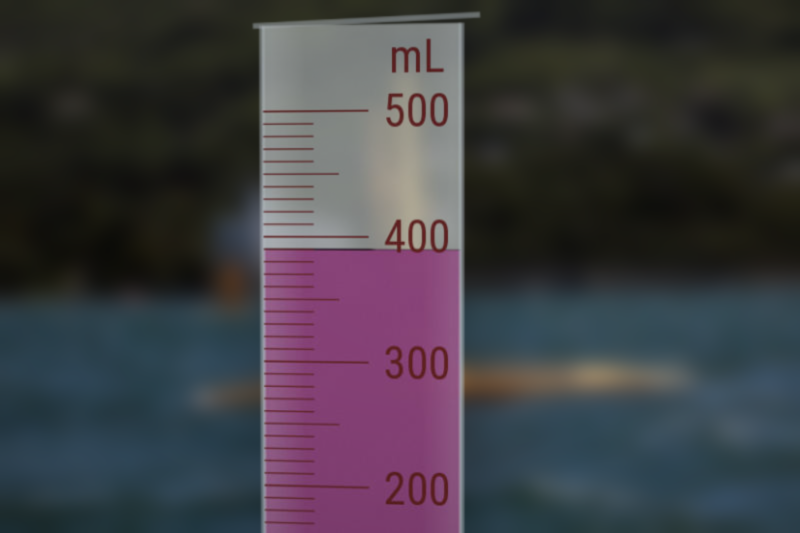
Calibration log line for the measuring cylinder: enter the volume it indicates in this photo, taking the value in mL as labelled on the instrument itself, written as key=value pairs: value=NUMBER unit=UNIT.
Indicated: value=390 unit=mL
